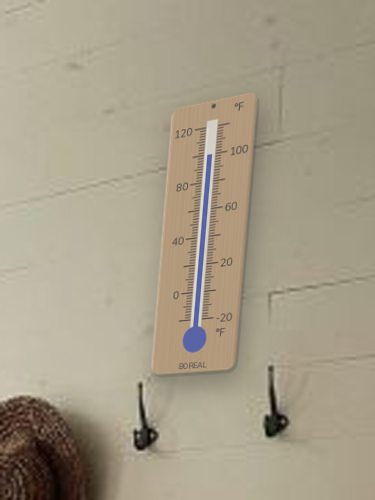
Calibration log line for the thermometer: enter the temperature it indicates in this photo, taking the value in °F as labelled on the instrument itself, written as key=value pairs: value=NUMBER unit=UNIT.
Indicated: value=100 unit=°F
